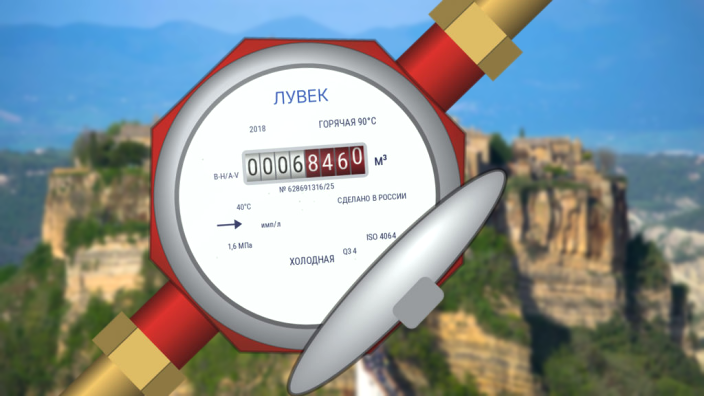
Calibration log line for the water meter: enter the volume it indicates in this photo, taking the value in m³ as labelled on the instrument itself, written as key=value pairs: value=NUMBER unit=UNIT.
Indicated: value=6.8460 unit=m³
